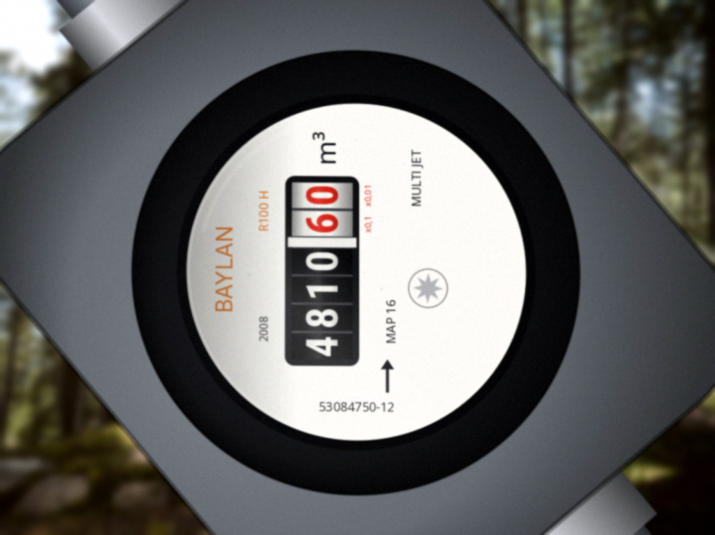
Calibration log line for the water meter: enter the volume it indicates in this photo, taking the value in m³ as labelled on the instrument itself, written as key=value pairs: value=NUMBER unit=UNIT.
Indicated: value=4810.60 unit=m³
